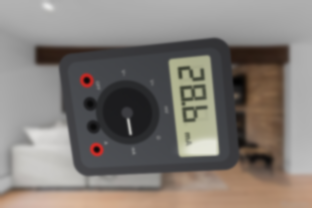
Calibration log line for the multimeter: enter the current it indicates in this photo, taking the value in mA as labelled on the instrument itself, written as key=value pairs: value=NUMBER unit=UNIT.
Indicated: value=28.6 unit=mA
